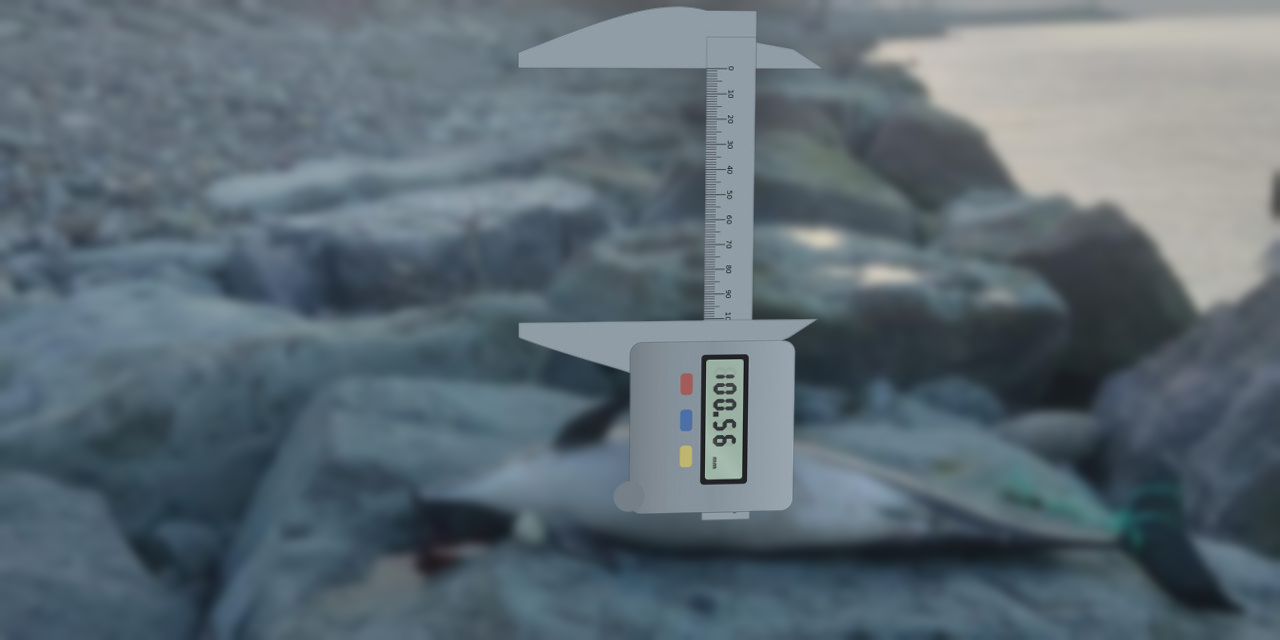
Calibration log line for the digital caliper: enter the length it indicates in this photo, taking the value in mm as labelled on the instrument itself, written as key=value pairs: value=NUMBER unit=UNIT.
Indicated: value=100.56 unit=mm
